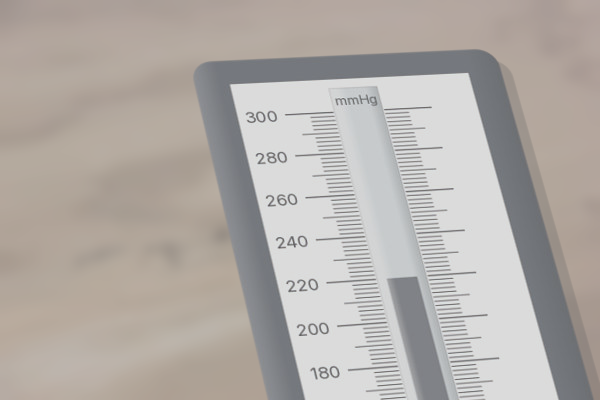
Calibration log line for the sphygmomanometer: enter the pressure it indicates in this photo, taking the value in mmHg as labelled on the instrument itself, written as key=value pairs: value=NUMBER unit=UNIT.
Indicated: value=220 unit=mmHg
